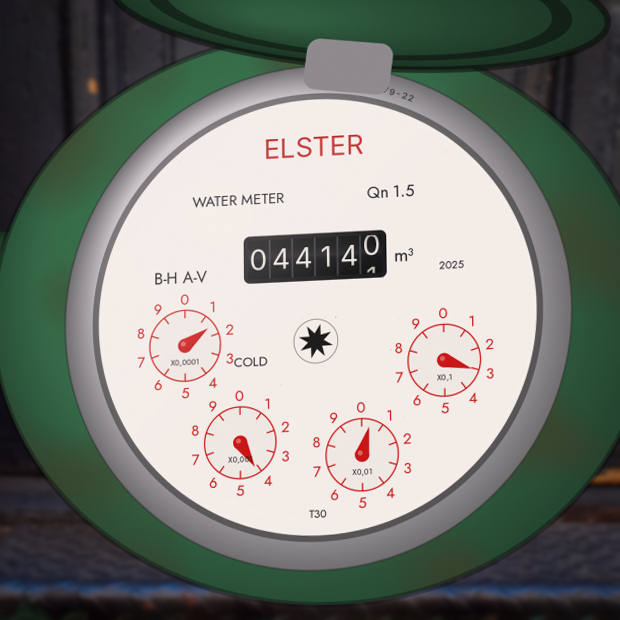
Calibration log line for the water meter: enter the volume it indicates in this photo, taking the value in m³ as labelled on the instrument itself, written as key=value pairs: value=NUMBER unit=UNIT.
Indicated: value=44140.3041 unit=m³
